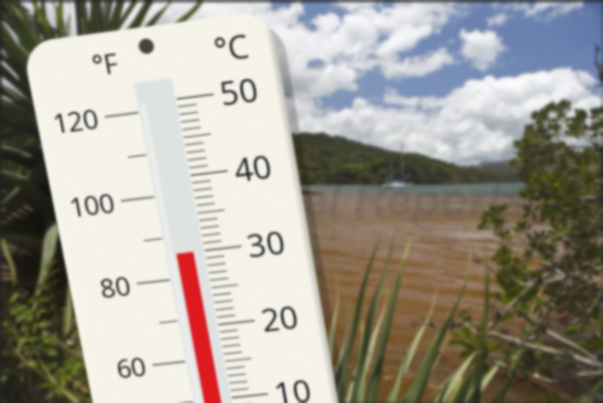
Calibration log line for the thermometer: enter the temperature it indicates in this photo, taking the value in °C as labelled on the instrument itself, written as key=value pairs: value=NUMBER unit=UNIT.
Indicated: value=30 unit=°C
